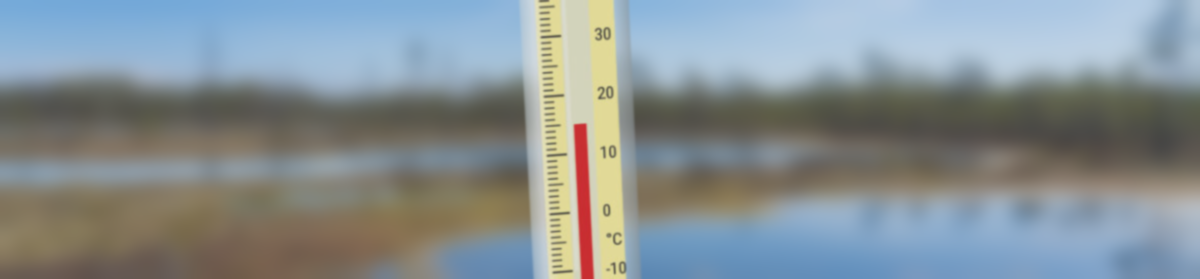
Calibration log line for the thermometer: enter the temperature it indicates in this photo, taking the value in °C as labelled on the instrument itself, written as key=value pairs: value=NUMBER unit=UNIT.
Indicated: value=15 unit=°C
